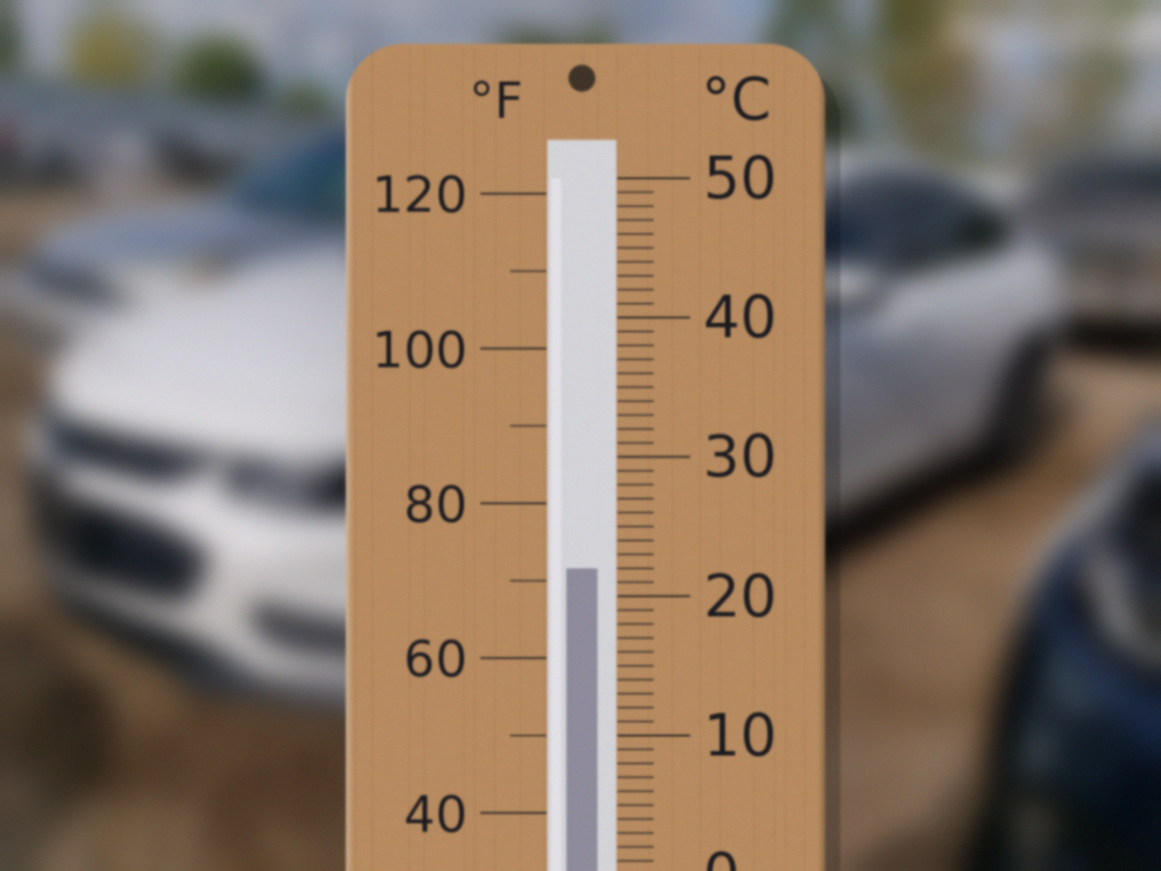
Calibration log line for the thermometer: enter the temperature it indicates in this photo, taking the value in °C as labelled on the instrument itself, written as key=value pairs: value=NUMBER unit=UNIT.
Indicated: value=22 unit=°C
